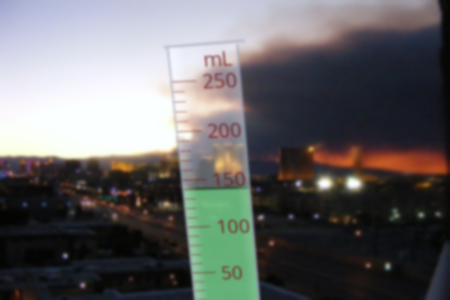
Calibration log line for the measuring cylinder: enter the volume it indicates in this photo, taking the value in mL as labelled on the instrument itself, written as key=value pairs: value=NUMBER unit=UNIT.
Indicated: value=140 unit=mL
